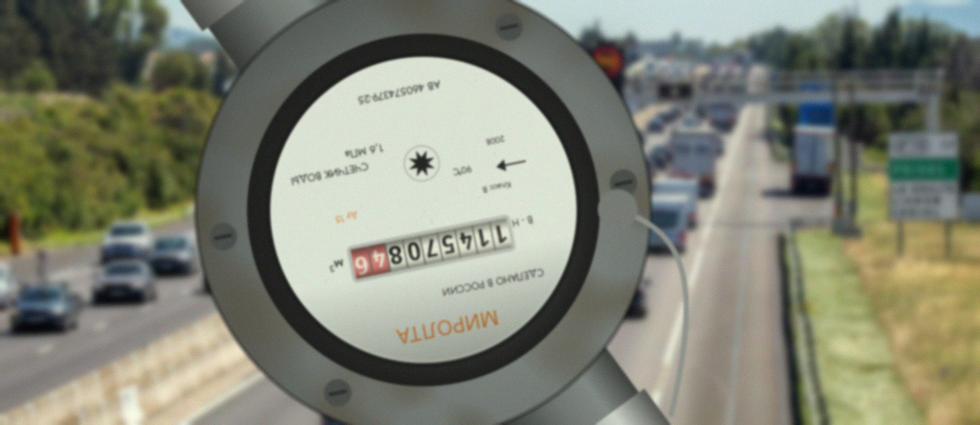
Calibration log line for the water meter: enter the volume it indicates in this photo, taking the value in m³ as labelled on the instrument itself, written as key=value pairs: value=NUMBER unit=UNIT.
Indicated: value=1145708.46 unit=m³
